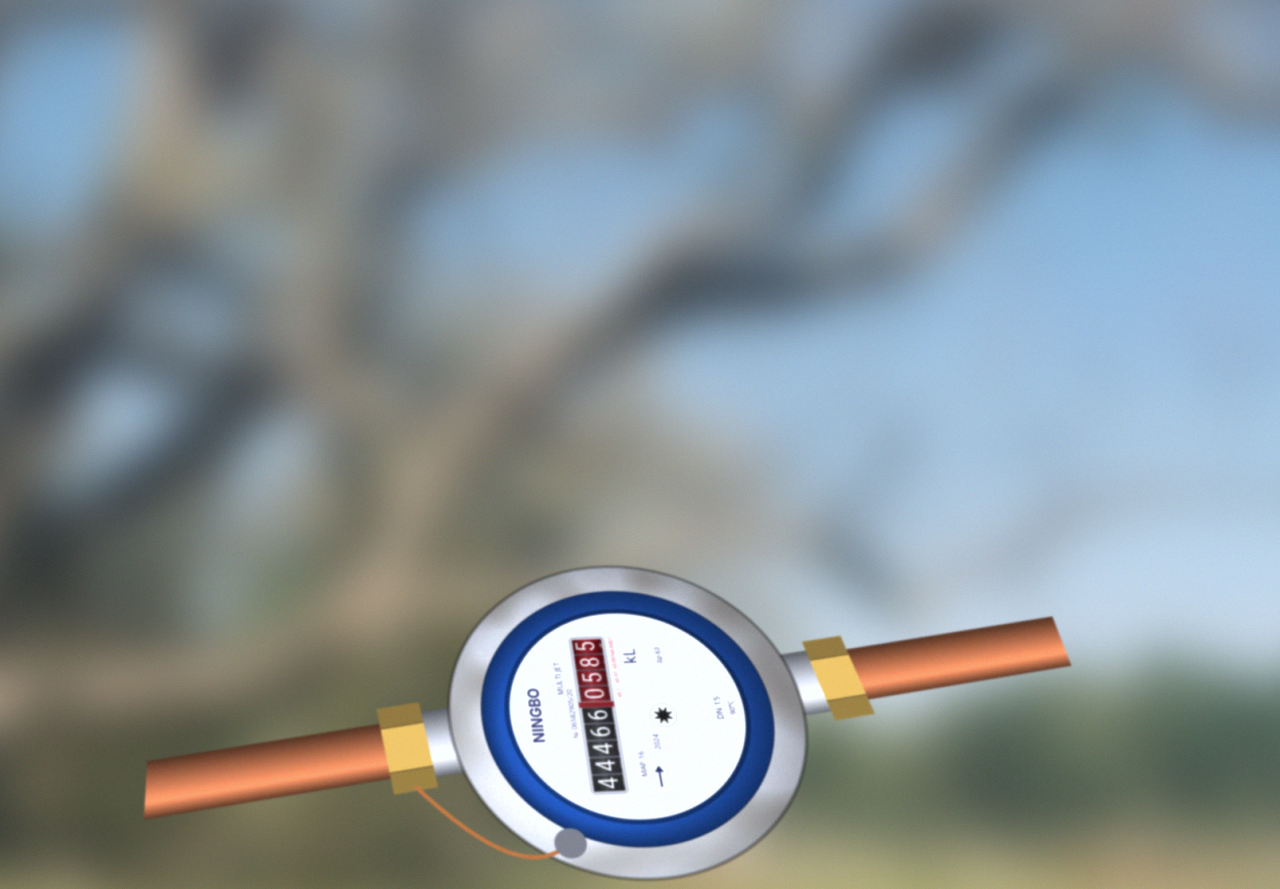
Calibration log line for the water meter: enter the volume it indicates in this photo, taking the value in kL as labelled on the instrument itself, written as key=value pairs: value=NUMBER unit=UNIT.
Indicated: value=44466.0585 unit=kL
